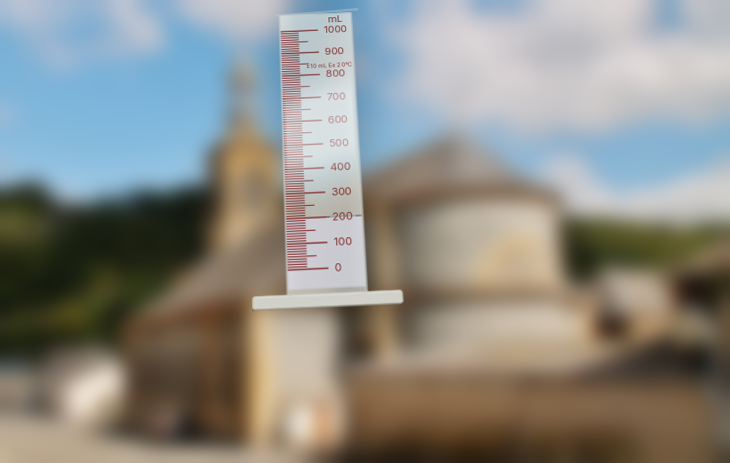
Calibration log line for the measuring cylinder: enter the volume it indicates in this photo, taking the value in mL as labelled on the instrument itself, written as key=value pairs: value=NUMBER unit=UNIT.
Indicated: value=200 unit=mL
